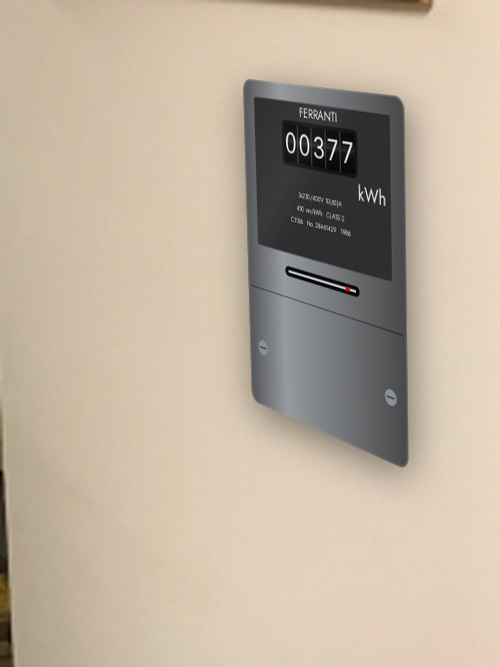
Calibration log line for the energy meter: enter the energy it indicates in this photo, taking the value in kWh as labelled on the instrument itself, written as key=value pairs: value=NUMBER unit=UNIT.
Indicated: value=377 unit=kWh
